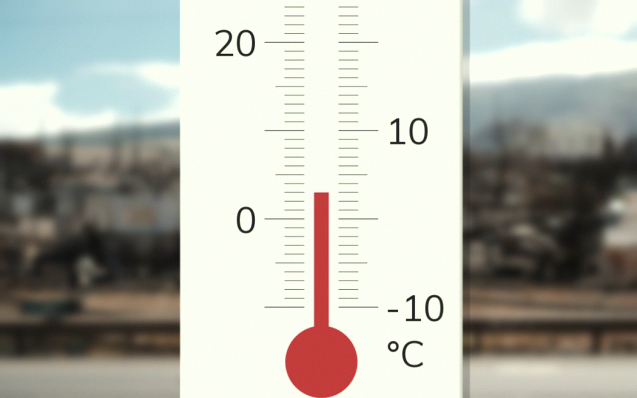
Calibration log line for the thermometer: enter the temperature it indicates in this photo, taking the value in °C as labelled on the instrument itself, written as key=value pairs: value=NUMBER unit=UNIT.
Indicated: value=3 unit=°C
